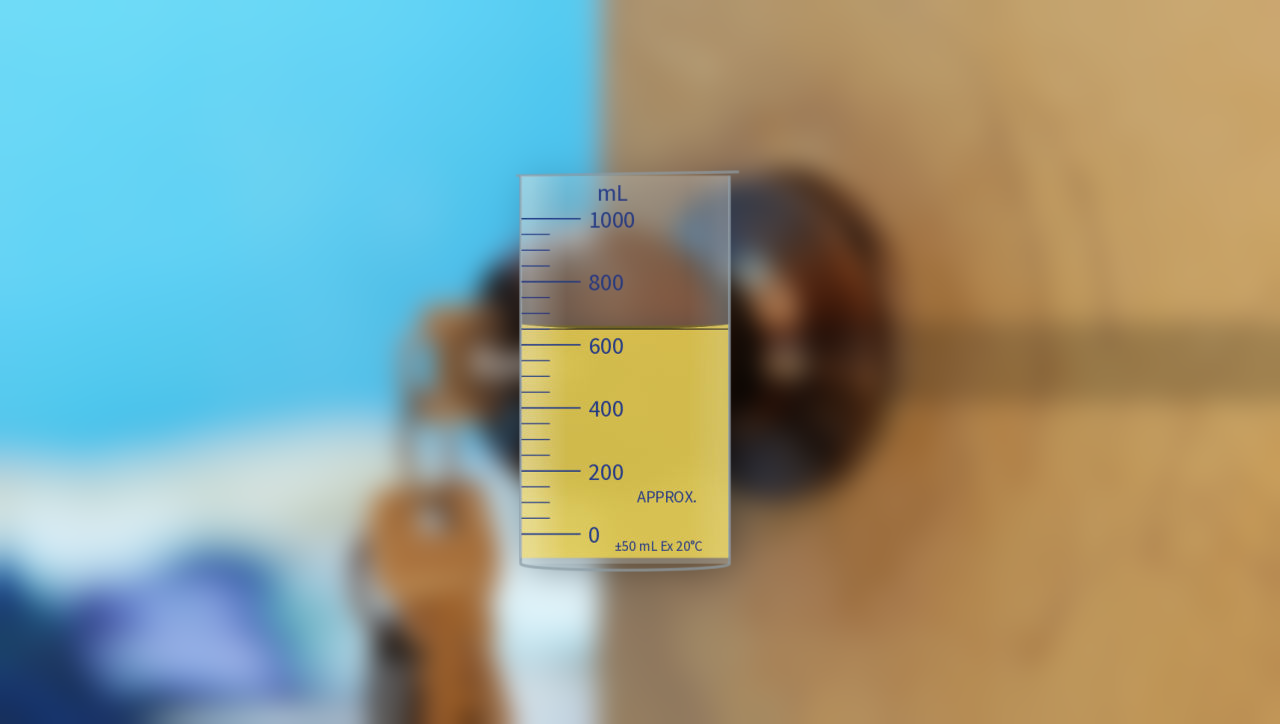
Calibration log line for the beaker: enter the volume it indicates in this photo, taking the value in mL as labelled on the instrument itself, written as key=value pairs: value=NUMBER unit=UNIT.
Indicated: value=650 unit=mL
